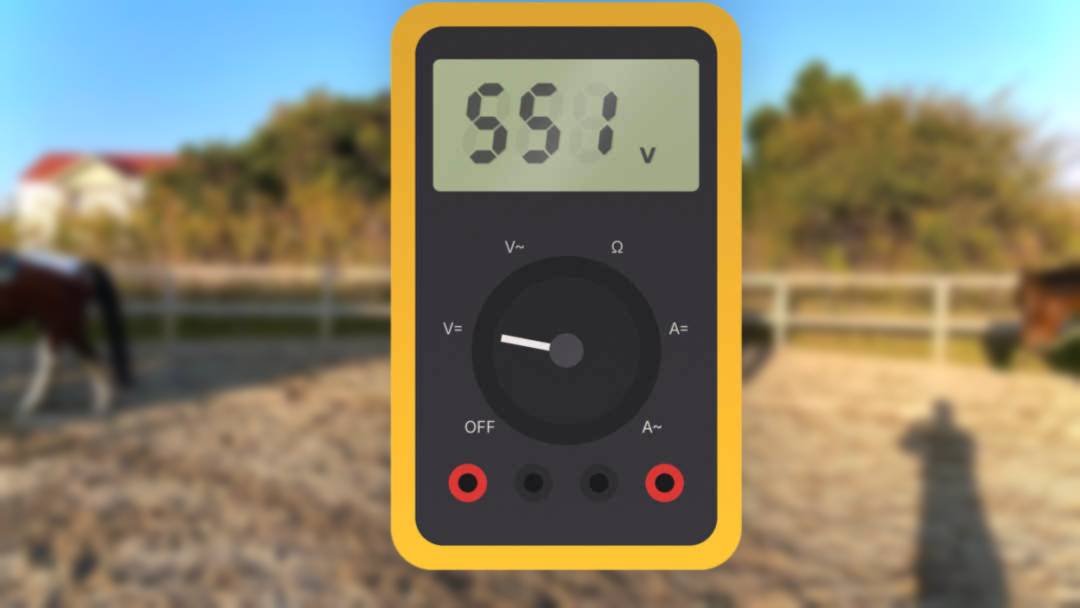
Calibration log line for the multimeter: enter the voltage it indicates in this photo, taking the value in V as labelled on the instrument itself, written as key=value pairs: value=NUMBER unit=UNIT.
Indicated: value=551 unit=V
